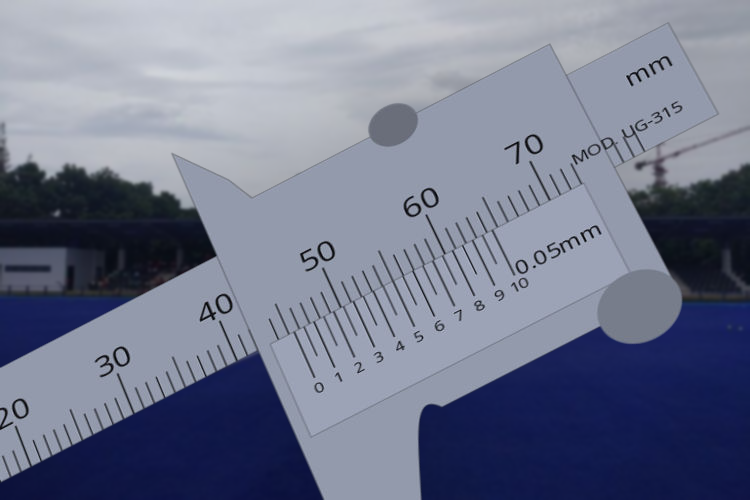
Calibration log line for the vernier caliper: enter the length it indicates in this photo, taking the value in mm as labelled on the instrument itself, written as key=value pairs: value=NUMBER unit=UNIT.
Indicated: value=45.5 unit=mm
